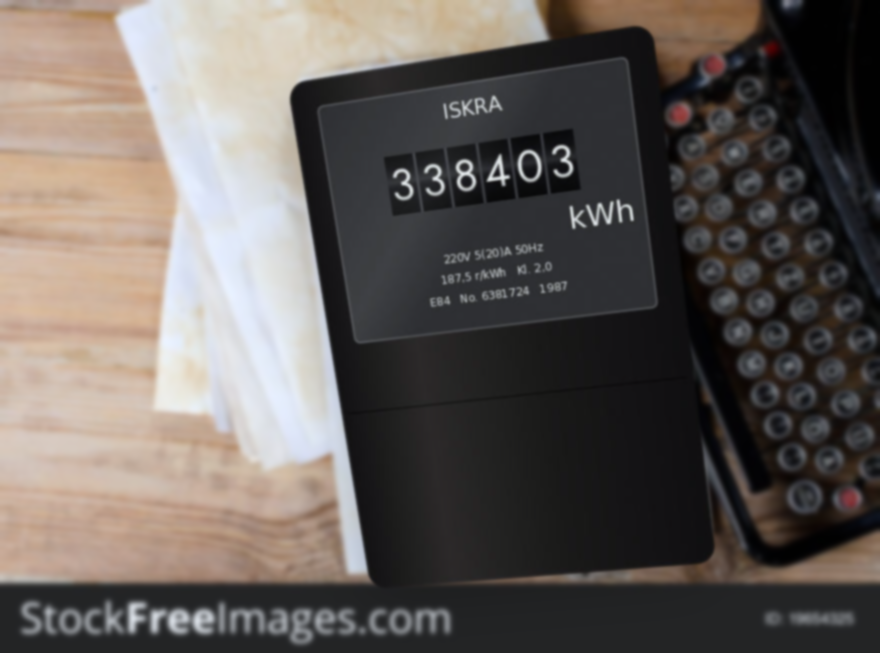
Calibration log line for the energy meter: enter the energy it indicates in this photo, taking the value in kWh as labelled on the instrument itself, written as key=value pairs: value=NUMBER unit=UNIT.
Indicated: value=338403 unit=kWh
